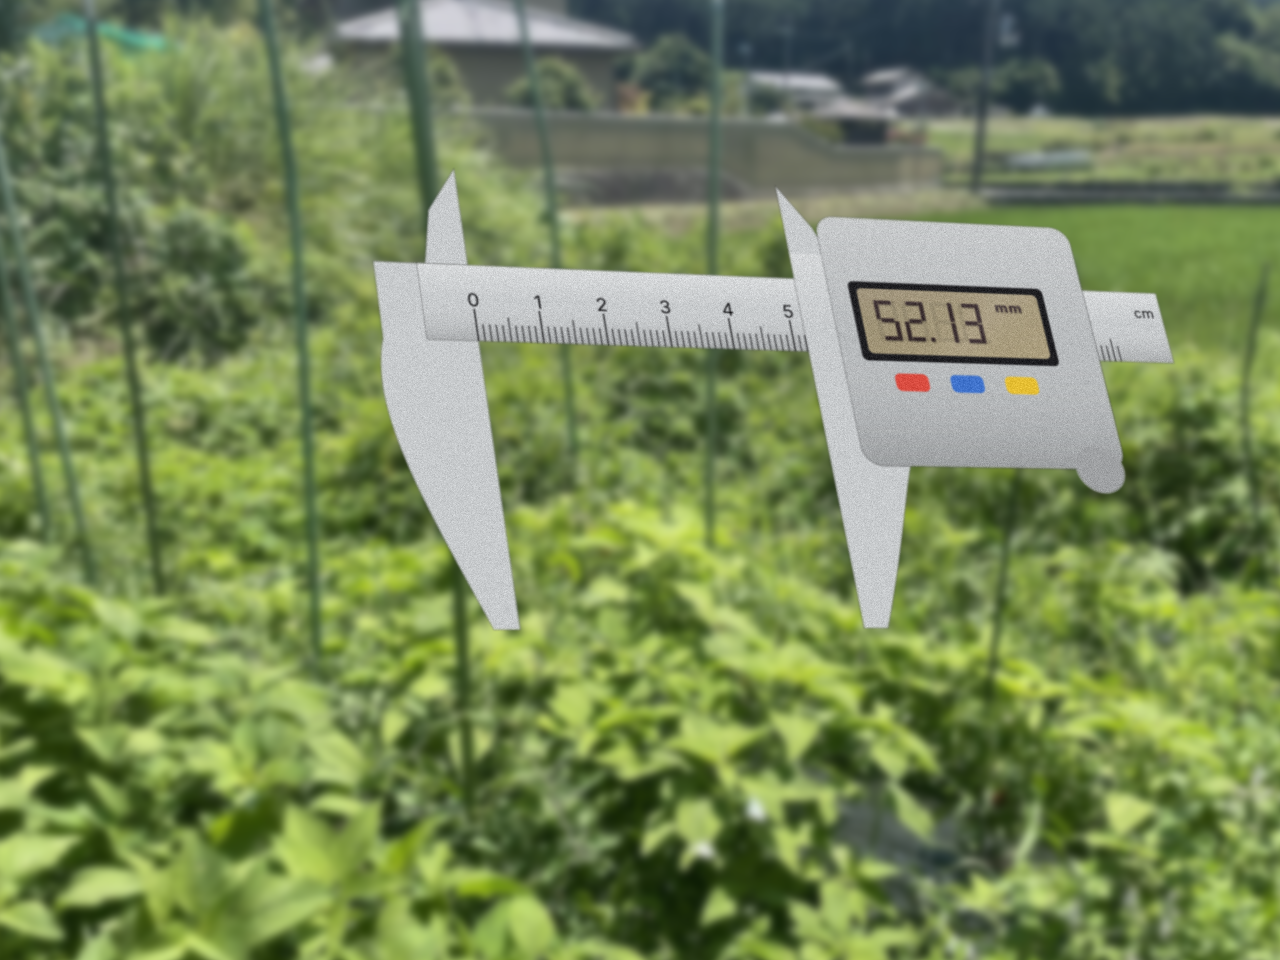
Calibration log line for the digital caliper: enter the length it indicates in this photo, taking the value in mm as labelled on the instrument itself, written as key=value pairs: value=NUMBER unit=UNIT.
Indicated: value=52.13 unit=mm
